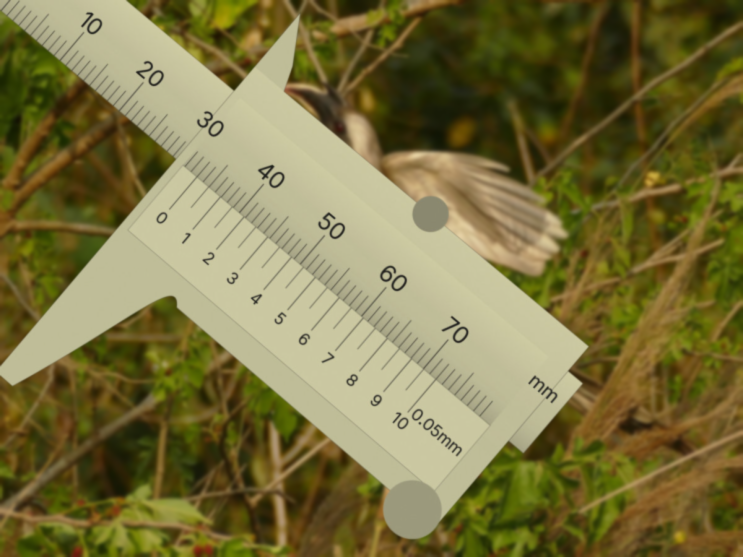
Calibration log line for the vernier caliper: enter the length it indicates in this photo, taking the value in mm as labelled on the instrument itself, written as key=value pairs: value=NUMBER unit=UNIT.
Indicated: value=33.0 unit=mm
